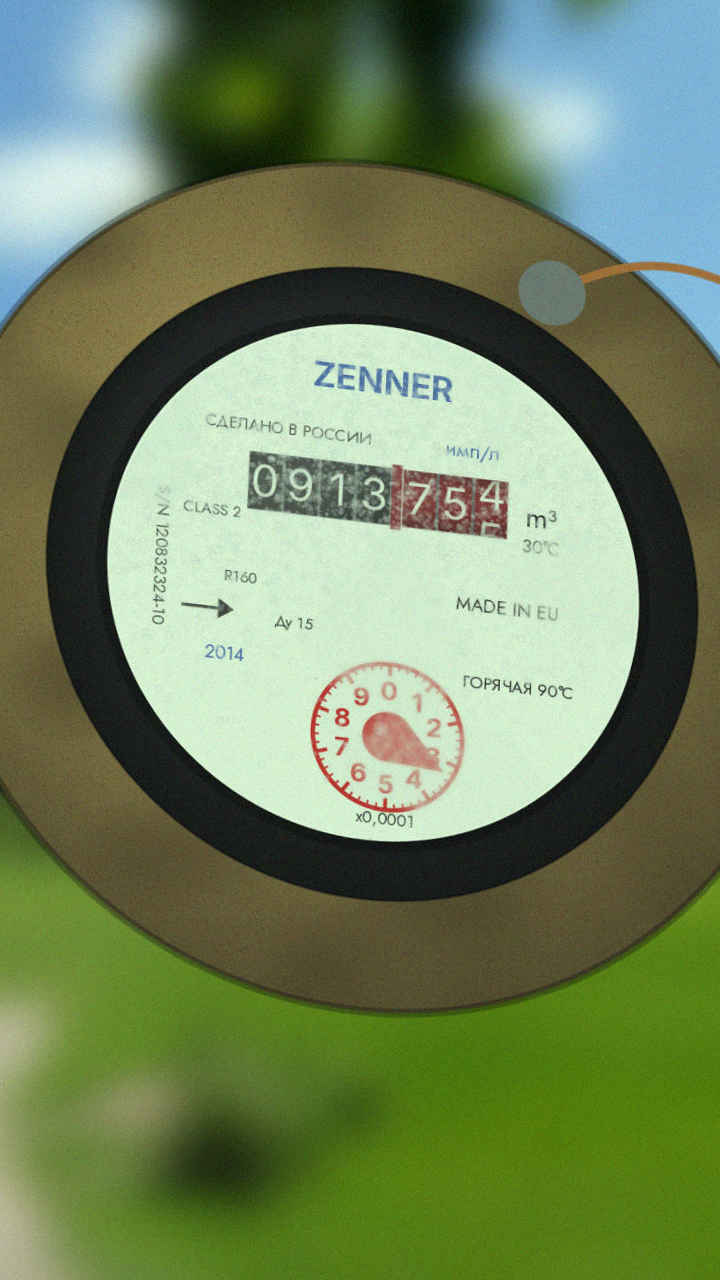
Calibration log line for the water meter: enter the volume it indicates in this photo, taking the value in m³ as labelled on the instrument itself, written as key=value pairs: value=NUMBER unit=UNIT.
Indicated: value=913.7543 unit=m³
